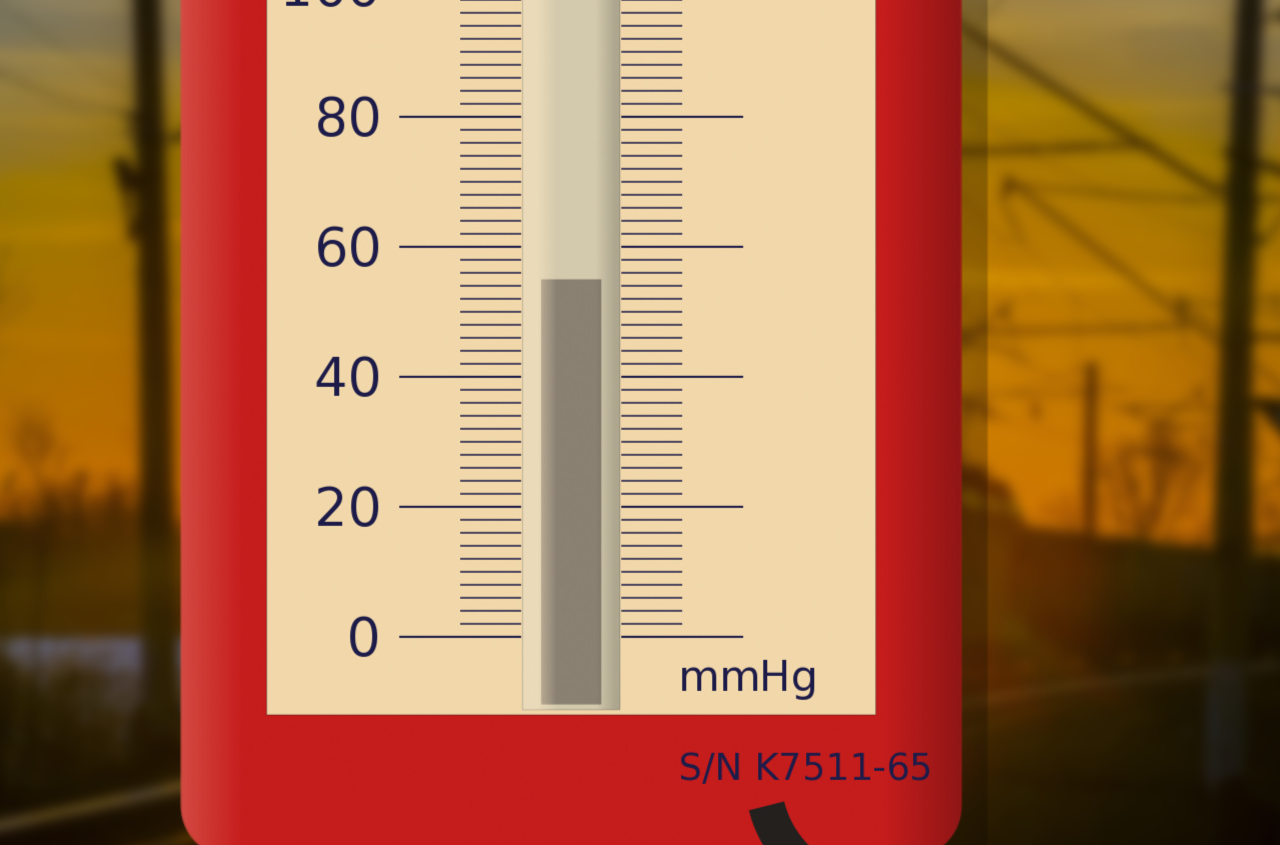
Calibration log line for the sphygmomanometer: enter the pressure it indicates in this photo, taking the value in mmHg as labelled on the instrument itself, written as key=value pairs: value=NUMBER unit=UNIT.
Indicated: value=55 unit=mmHg
